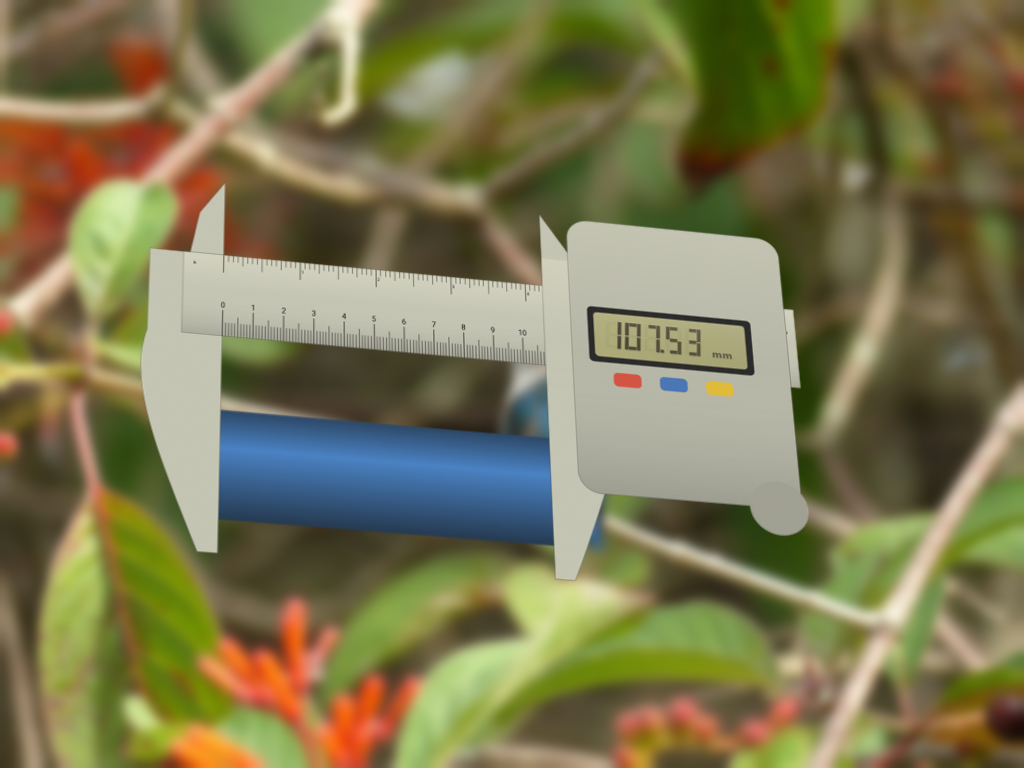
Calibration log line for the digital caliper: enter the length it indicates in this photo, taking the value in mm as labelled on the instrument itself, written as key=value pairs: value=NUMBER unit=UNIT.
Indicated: value=107.53 unit=mm
